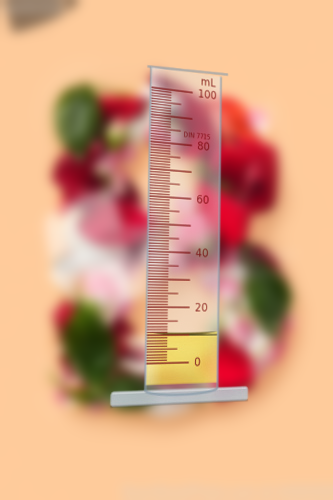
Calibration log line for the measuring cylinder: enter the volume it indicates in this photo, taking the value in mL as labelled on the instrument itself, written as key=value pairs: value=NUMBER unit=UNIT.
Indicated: value=10 unit=mL
